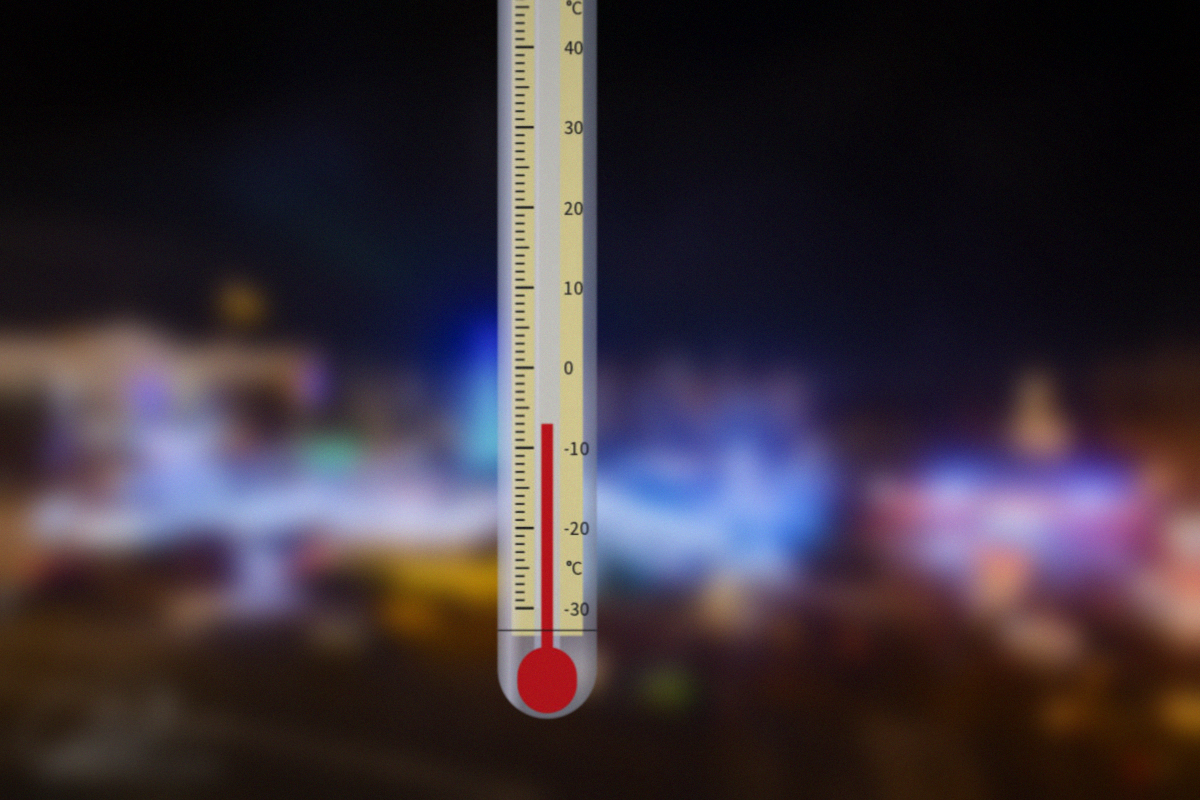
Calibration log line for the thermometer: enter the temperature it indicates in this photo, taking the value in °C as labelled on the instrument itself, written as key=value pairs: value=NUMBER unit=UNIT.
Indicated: value=-7 unit=°C
